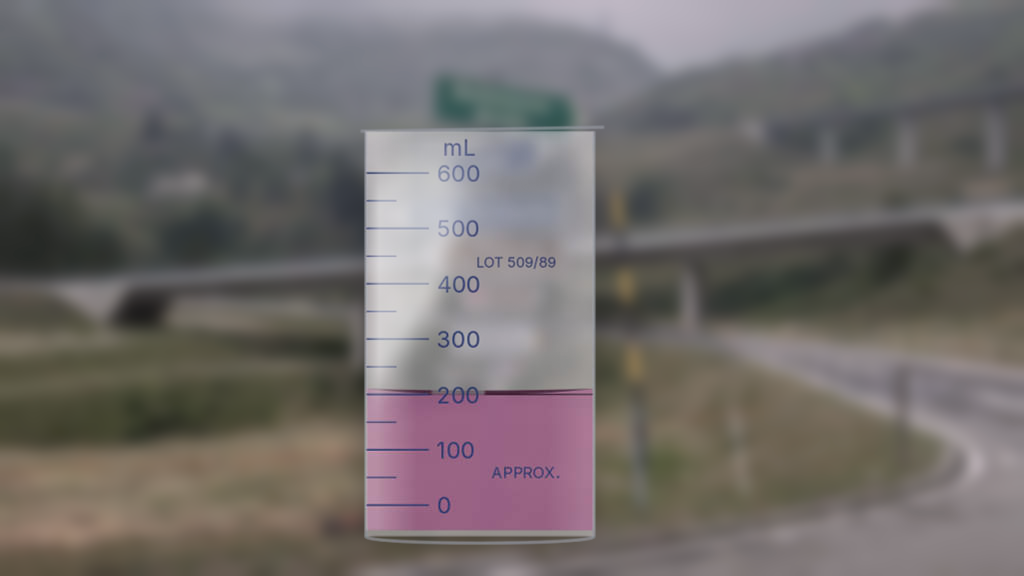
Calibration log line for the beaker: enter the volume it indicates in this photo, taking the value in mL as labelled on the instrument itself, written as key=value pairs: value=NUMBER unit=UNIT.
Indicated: value=200 unit=mL
